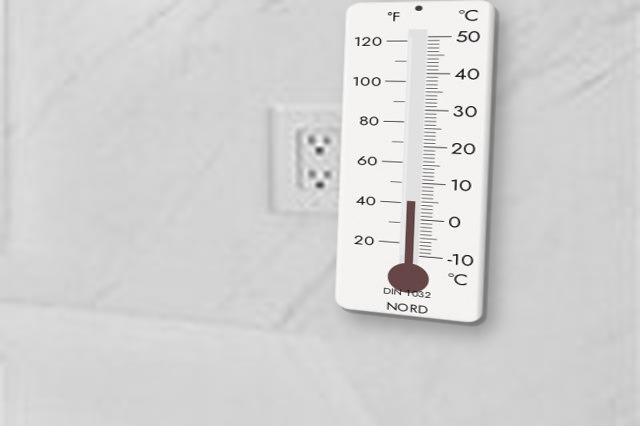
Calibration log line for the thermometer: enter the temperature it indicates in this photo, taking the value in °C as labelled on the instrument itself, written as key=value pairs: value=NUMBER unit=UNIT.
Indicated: value=5 unit=°C
